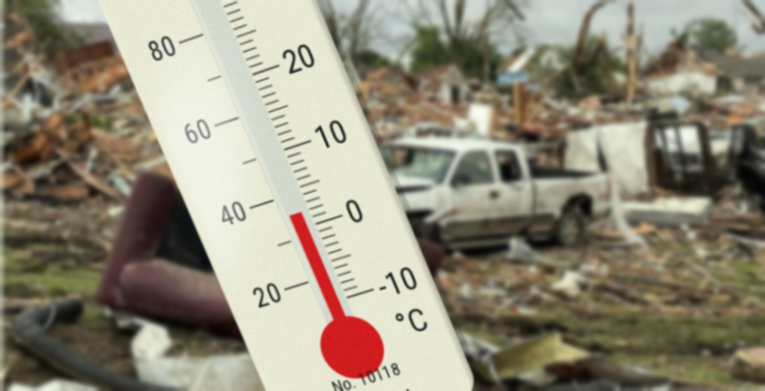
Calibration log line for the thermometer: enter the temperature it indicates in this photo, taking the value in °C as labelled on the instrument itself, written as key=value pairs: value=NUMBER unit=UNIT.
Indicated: value=2 unit=°C
